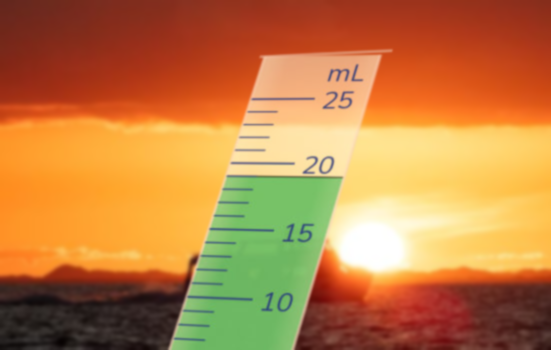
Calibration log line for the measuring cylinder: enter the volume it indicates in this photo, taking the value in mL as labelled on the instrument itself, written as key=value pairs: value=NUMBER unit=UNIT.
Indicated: value=19 unit=mL
